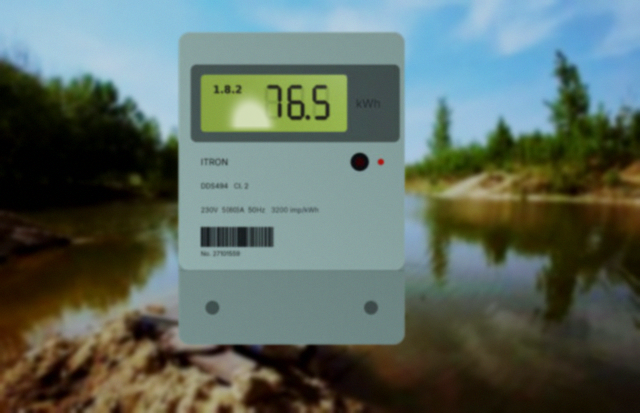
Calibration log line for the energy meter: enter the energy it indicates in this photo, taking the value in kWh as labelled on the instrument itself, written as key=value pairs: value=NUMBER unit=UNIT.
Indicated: value=76.5 unit=kWh
